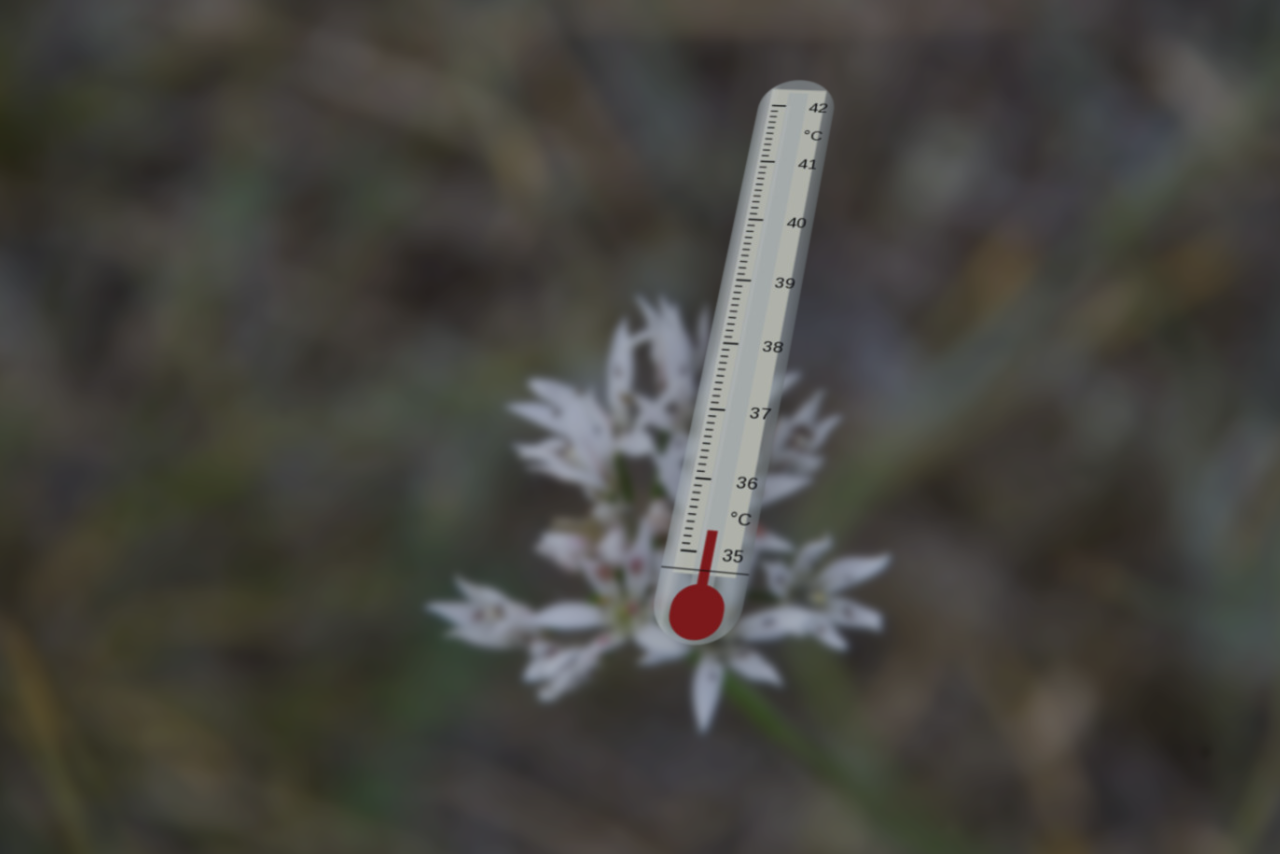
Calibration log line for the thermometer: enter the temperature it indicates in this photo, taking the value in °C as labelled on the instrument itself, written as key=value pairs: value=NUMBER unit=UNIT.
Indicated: value=35.3 unit=°C
